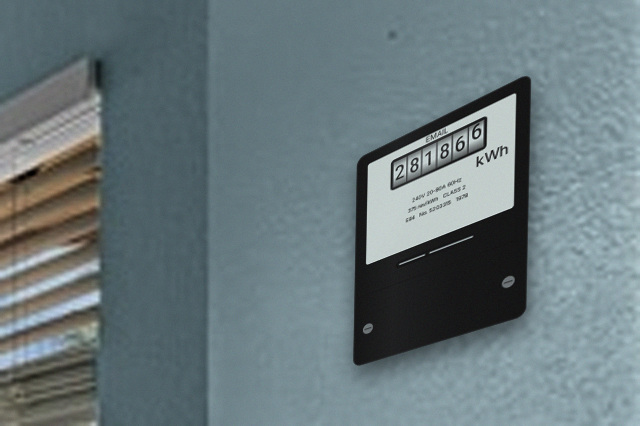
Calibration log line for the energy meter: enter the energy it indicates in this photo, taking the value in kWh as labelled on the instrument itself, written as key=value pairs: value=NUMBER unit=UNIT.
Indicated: value=281866 unit=kWh
